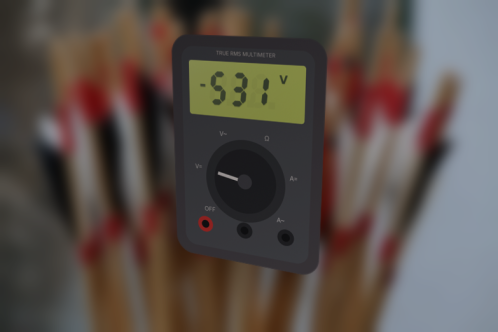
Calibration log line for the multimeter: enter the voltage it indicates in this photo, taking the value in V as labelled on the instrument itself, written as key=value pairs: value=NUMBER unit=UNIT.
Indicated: value=-531 unit=V
